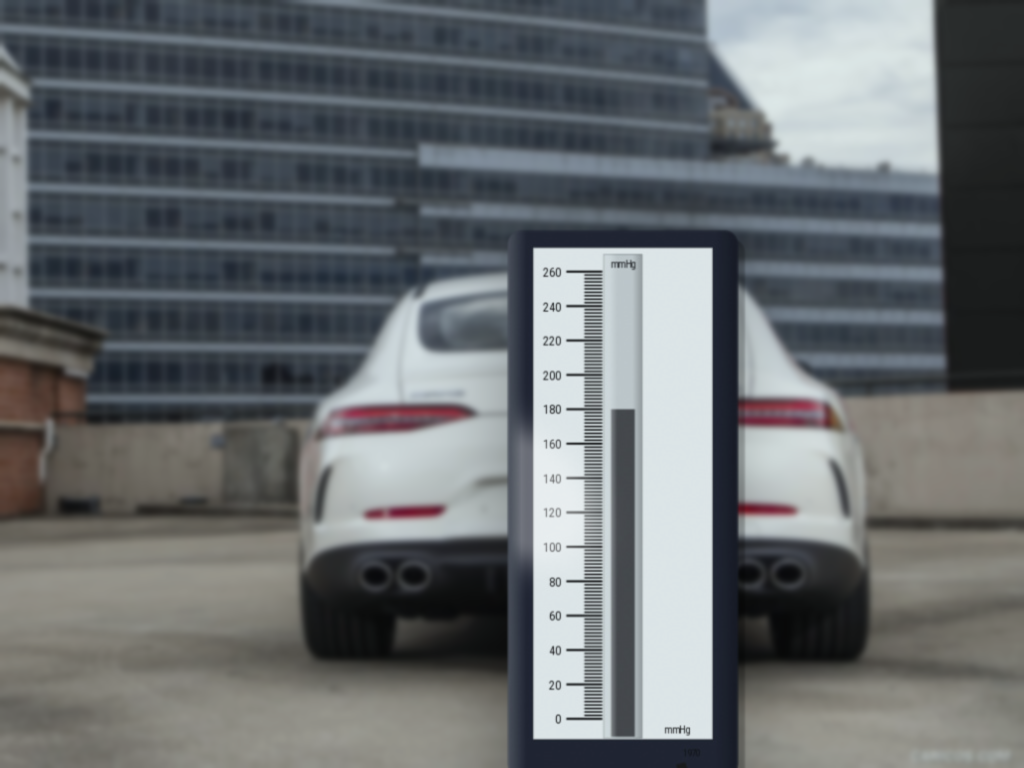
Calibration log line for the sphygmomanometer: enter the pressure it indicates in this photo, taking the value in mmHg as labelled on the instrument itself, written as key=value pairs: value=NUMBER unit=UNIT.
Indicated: value=180 unit=mmHg
